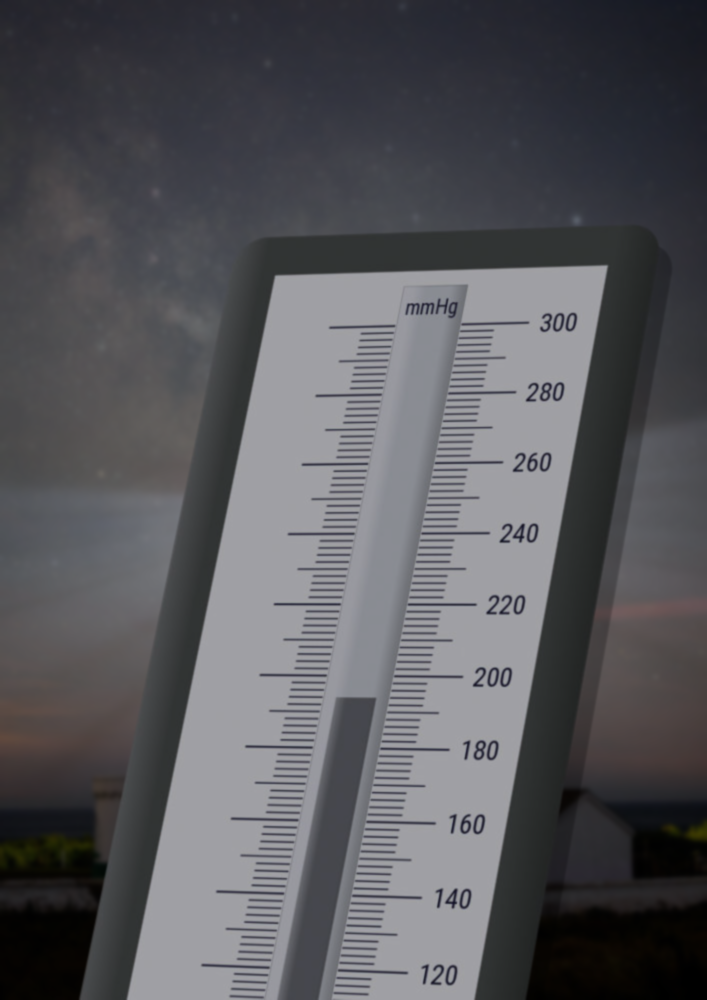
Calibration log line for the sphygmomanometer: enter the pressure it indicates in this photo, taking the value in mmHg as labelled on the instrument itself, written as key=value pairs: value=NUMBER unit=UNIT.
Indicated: value=194 unit=mmHg
